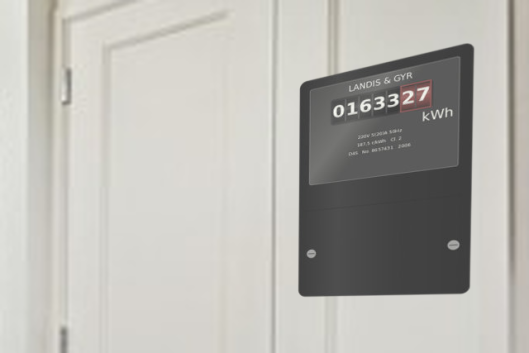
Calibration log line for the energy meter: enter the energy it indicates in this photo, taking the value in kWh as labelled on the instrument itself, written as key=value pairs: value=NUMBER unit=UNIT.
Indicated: value=1633.27 unit=kWh
